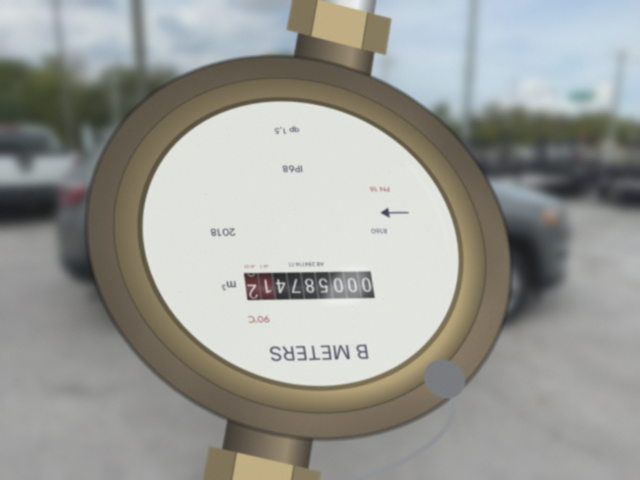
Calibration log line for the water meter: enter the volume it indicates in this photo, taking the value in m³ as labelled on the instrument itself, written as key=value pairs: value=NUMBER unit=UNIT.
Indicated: value=5874.12 unit=m³
